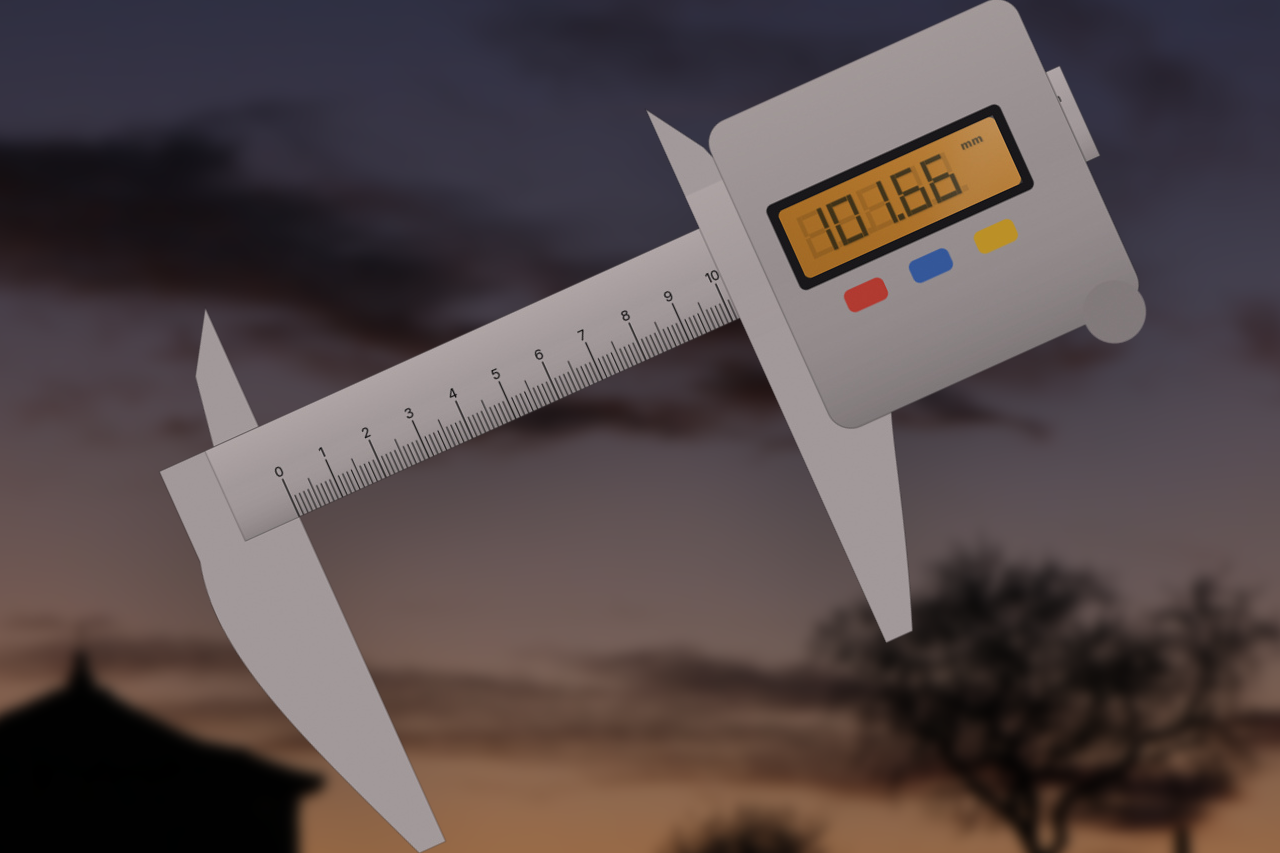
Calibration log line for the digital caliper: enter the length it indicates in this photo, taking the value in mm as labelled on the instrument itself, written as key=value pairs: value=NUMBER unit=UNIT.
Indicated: value=101.66 unit=mm
